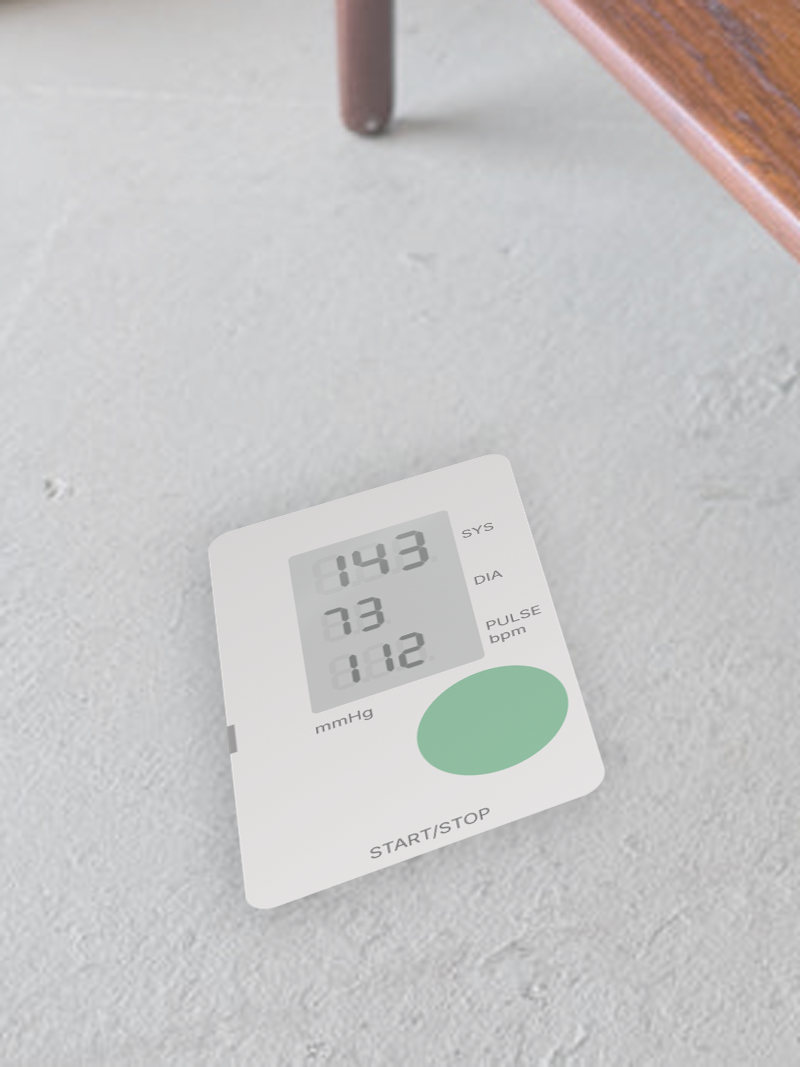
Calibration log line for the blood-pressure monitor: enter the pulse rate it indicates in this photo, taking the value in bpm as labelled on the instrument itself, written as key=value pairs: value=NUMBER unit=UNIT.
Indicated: value=112 unit=bpm
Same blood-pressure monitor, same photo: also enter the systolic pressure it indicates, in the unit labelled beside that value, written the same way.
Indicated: value=143 unit=mmHg
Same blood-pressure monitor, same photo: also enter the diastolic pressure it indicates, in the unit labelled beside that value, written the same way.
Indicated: value=73 unit=mmHg
